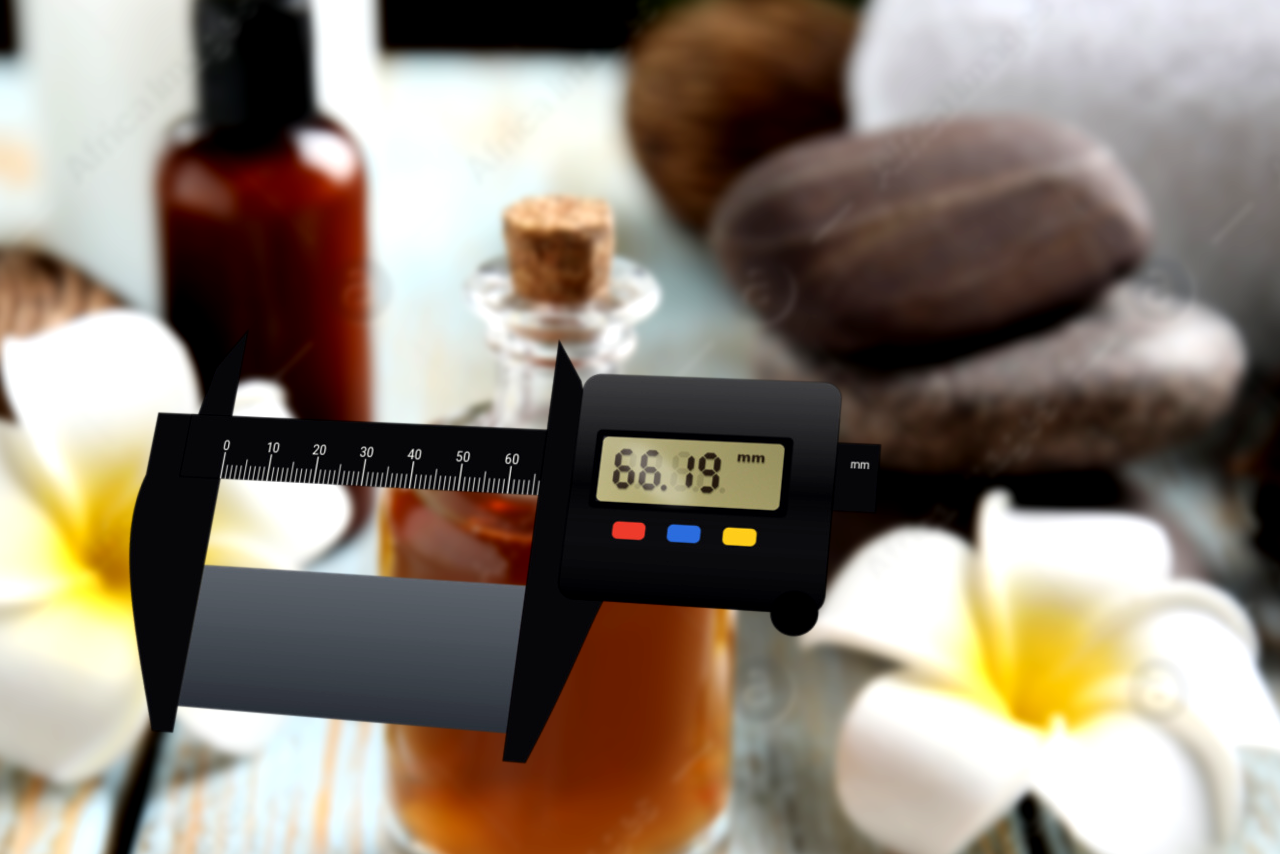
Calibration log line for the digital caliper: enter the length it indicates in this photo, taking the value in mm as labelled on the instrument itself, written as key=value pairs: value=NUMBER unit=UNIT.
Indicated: value=66.19 unit=mm
